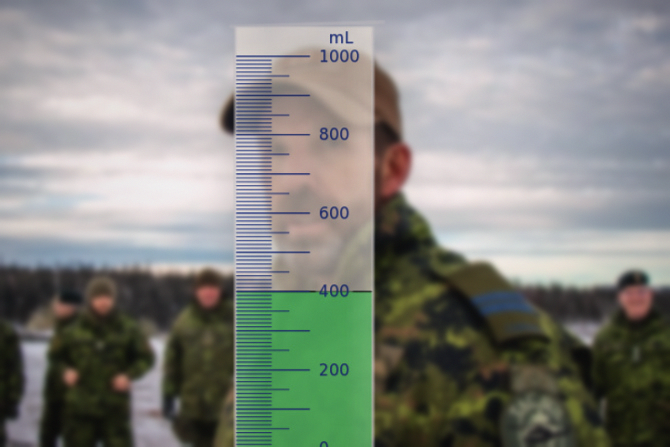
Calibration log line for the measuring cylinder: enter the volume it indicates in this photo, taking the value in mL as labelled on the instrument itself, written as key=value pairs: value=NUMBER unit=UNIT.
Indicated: value=400 unit=mL
